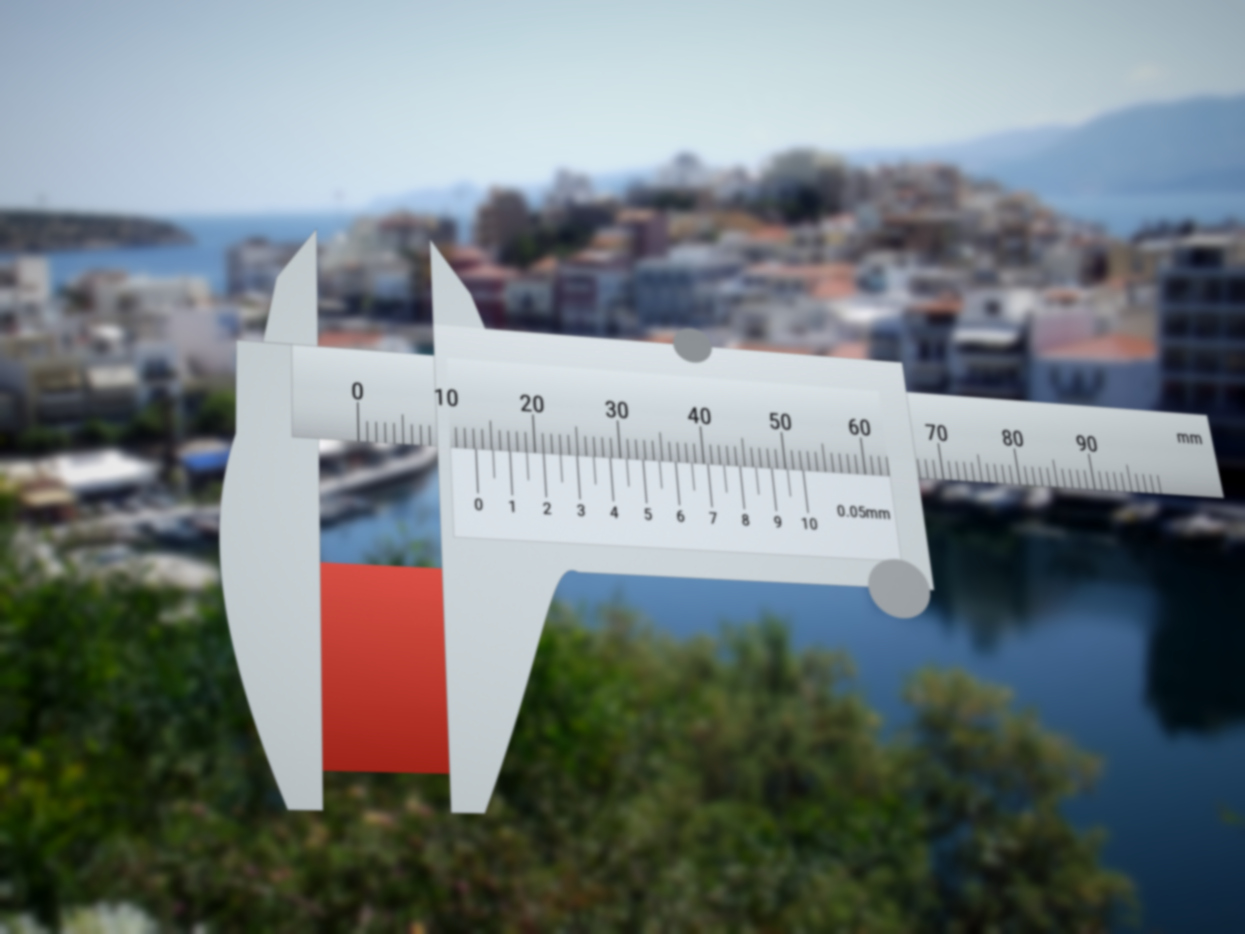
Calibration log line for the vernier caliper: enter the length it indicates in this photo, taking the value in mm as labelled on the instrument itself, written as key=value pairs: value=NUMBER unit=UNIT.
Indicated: value=13.2 unit=mm
